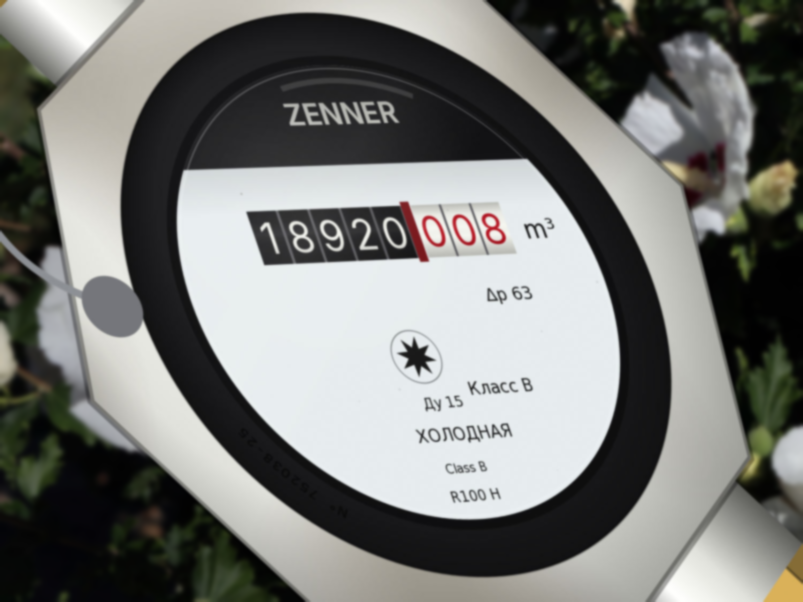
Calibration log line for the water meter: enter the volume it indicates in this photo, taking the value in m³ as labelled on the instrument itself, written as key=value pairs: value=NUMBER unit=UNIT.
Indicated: value=18920.008 unit=m³
